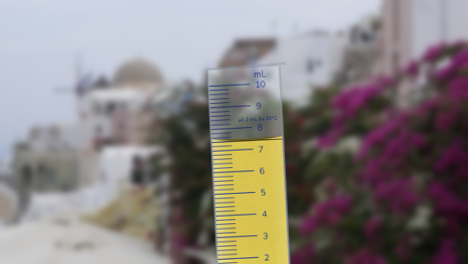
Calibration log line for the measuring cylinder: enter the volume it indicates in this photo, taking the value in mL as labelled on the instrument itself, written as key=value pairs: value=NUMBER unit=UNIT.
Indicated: value=7.4 unit=mL
